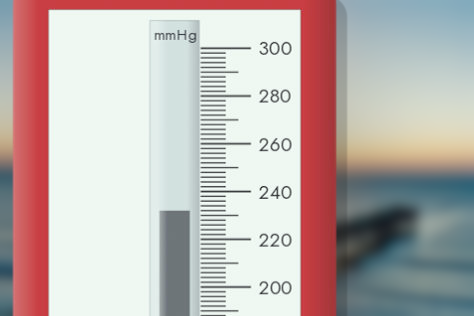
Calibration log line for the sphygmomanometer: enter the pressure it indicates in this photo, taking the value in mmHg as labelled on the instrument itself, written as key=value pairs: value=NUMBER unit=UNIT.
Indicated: value=232 unit=mmHg
